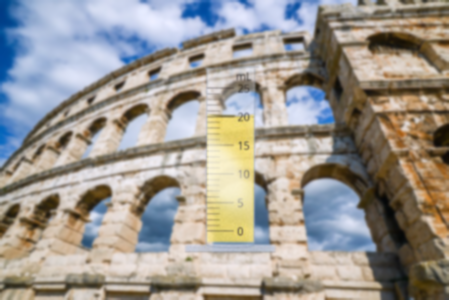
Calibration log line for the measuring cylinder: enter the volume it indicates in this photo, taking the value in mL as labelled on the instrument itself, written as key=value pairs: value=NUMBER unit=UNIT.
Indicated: value=20 unit=mL
